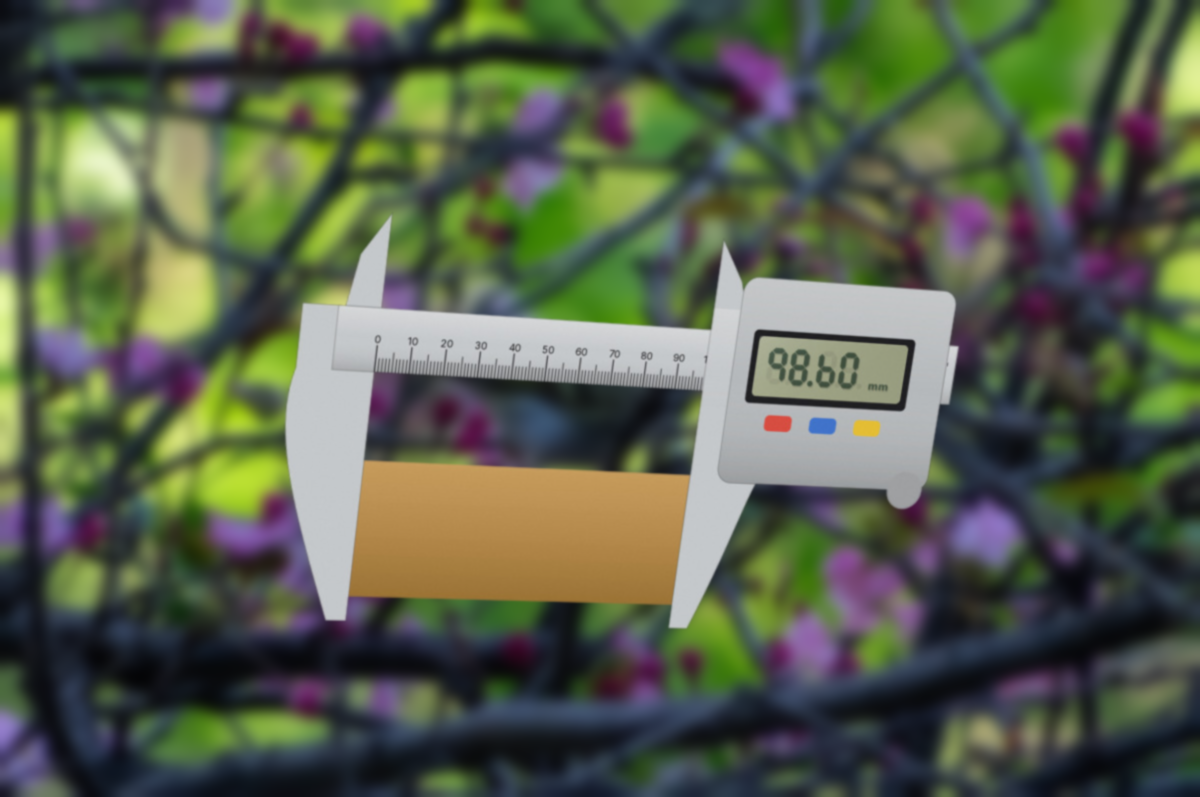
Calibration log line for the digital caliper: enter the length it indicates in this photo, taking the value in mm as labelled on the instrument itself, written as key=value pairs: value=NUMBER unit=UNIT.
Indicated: value=98.60 unit=mm
